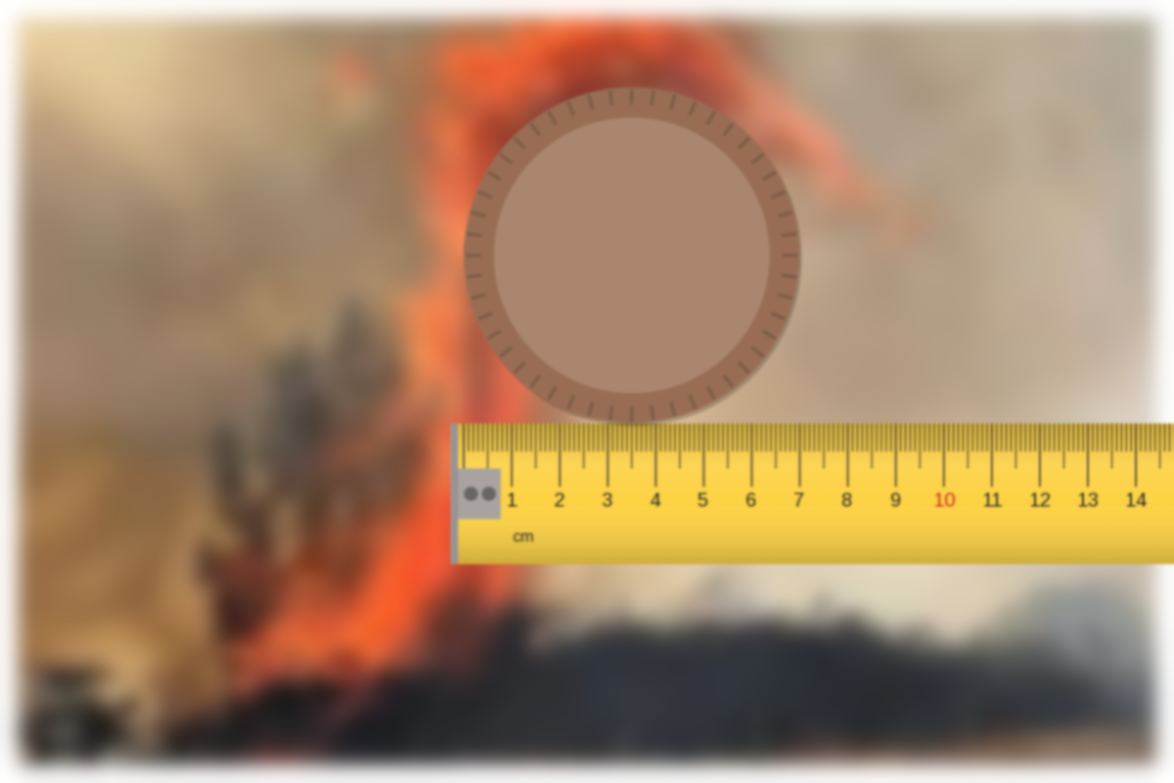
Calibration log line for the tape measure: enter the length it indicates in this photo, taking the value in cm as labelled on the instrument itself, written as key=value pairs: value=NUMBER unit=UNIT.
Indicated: value=7 unit=cm
